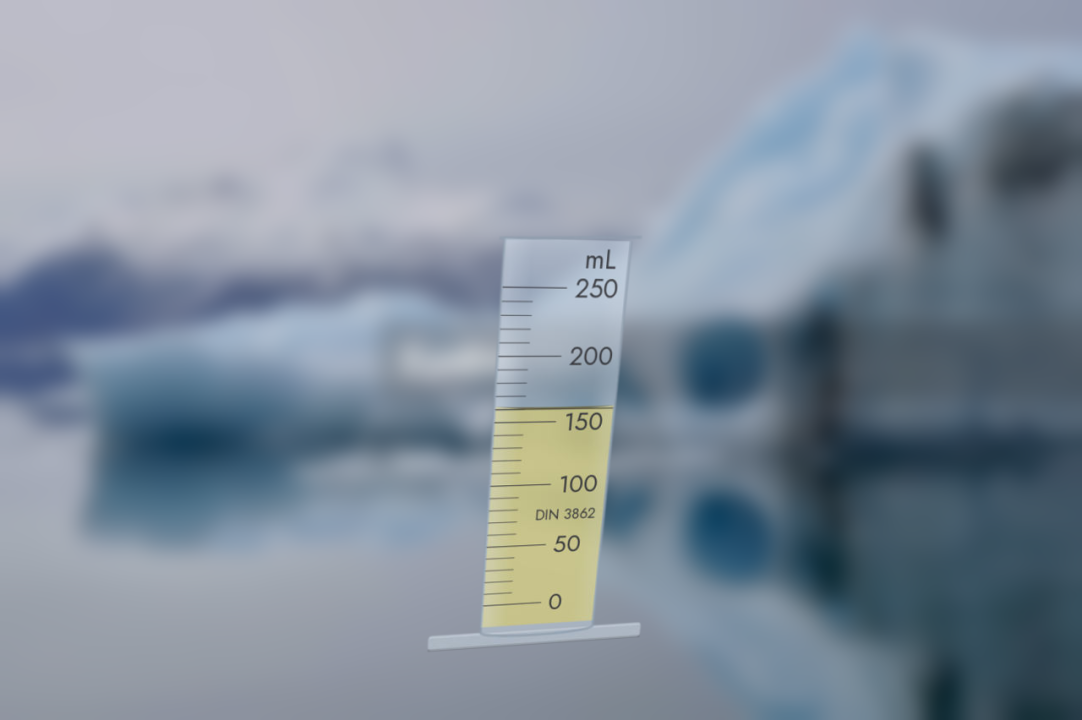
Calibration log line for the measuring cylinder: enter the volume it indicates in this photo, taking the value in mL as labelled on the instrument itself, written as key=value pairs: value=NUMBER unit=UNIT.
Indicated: value=160 unit=mL
